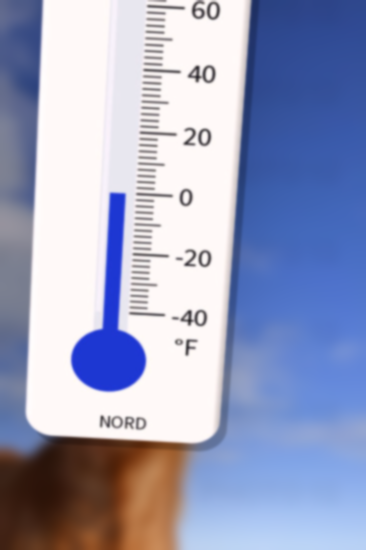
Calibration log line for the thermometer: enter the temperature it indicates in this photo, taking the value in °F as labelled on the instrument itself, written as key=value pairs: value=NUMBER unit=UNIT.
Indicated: value=0 unit=°F
